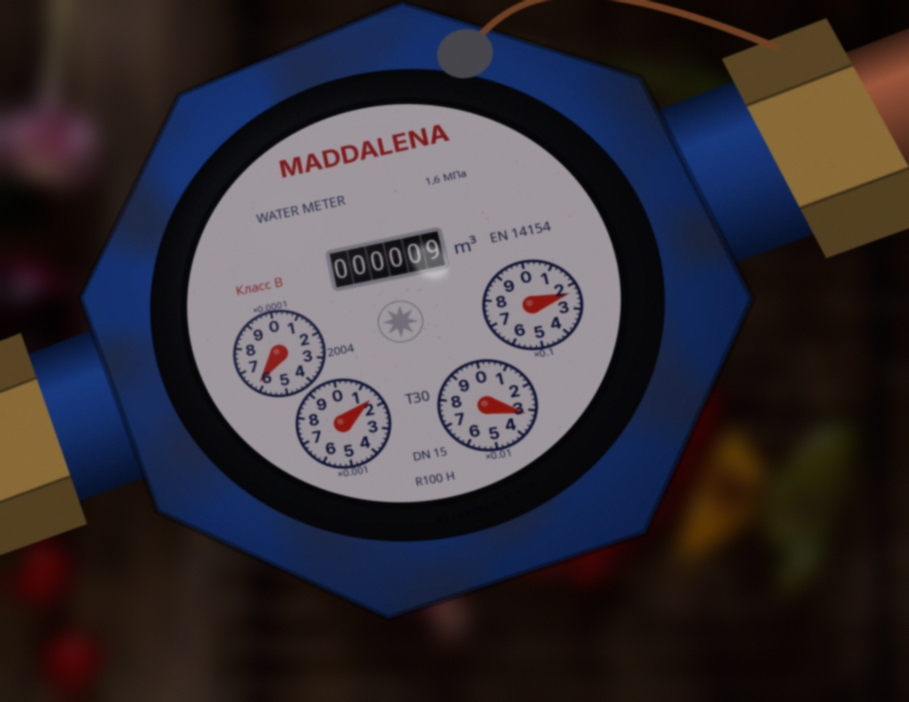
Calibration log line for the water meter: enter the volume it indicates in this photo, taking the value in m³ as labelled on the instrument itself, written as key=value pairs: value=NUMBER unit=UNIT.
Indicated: value=9.2316 unit=m³
